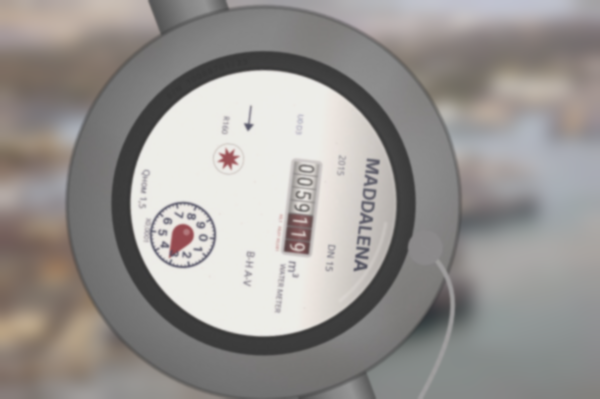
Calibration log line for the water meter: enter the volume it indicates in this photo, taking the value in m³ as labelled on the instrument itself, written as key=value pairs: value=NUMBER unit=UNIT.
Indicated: value=59.1193 unit=m³
